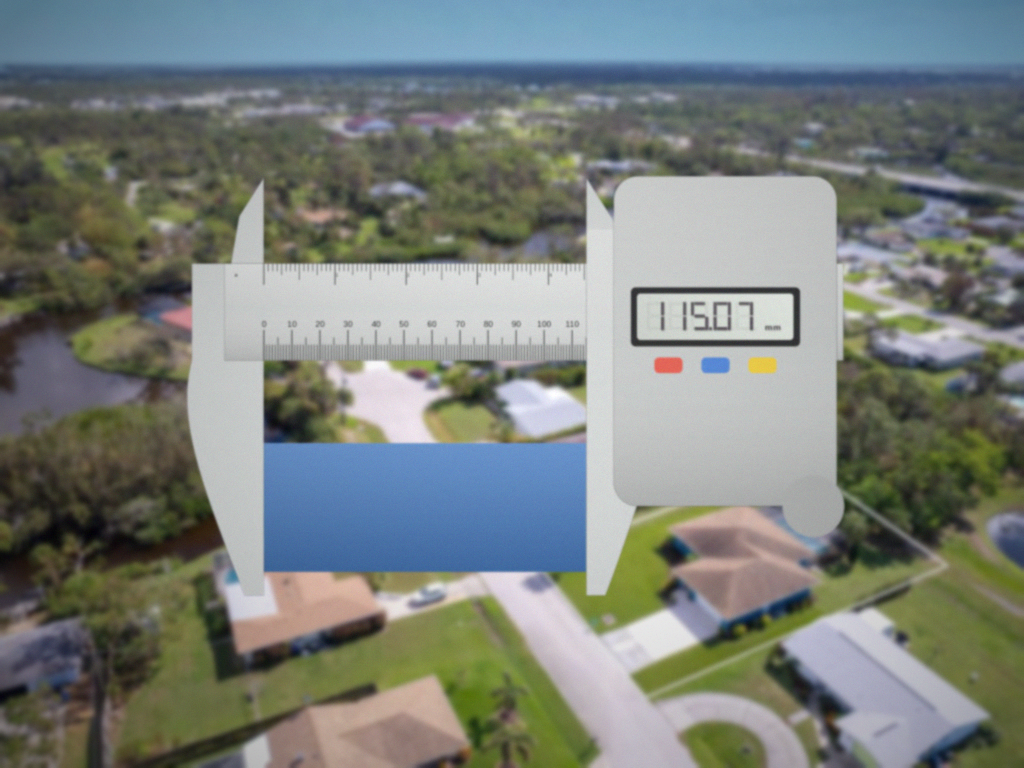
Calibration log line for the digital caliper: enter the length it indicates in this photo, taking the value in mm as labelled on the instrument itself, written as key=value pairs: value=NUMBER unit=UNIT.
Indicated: value=115.07 unit=mm
